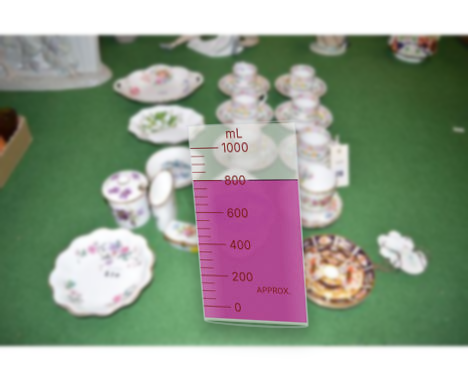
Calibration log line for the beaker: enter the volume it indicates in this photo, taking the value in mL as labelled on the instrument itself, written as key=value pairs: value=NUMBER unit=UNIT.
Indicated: value=800 unit=mL
